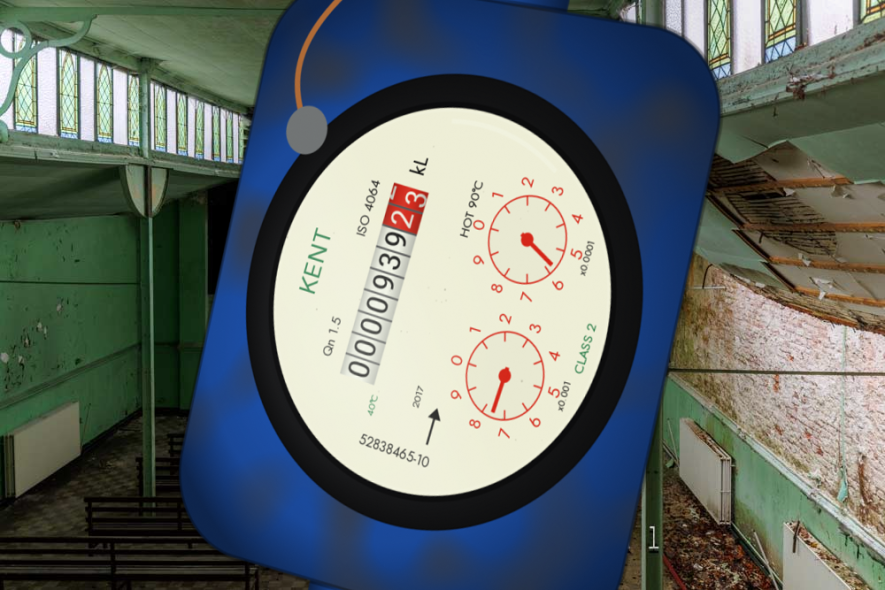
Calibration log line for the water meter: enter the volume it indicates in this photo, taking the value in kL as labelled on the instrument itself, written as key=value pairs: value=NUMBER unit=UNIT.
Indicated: value=939.2275 unit=kL
